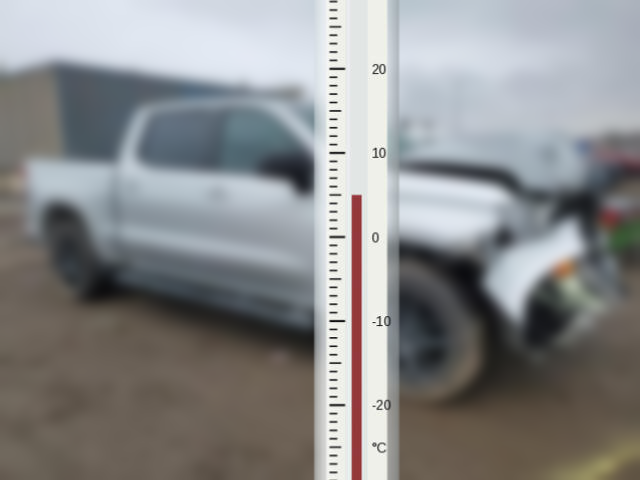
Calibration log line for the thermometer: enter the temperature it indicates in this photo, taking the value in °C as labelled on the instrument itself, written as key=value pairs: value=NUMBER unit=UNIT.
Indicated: value=5 unit=°C
